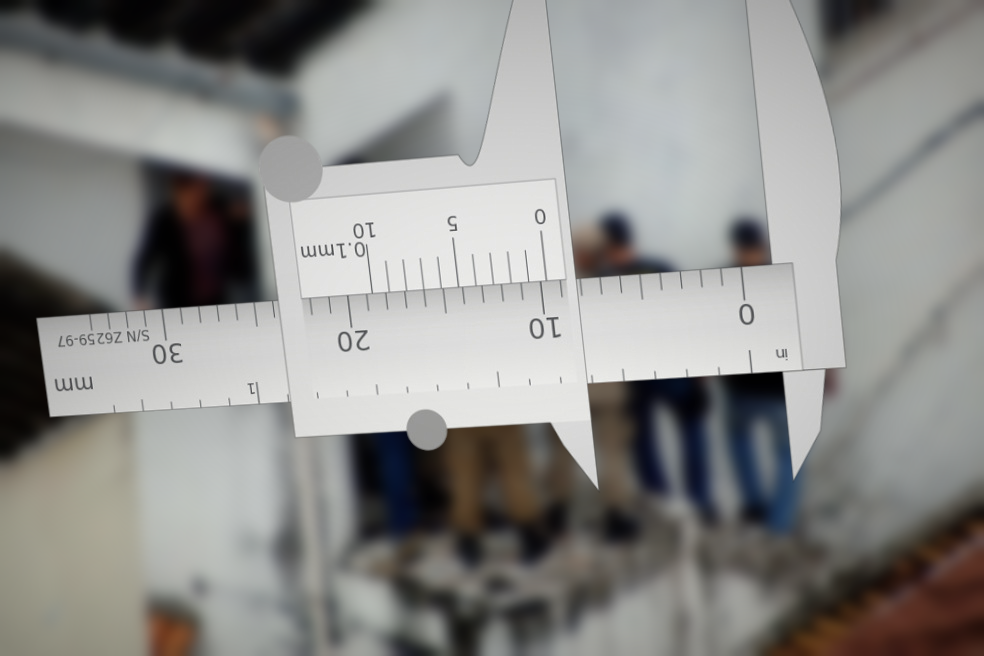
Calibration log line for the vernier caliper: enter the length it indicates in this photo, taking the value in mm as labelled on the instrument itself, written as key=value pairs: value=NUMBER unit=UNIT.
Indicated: value=9.7 unit=mm
